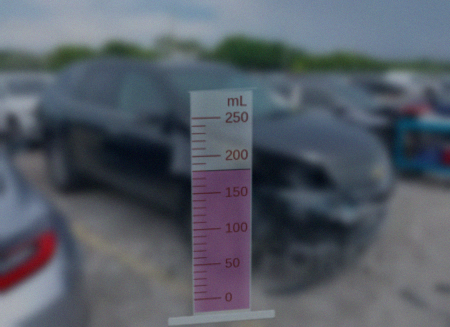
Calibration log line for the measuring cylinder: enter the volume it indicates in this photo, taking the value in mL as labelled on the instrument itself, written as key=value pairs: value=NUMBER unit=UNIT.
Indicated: value=180 unit=mL
